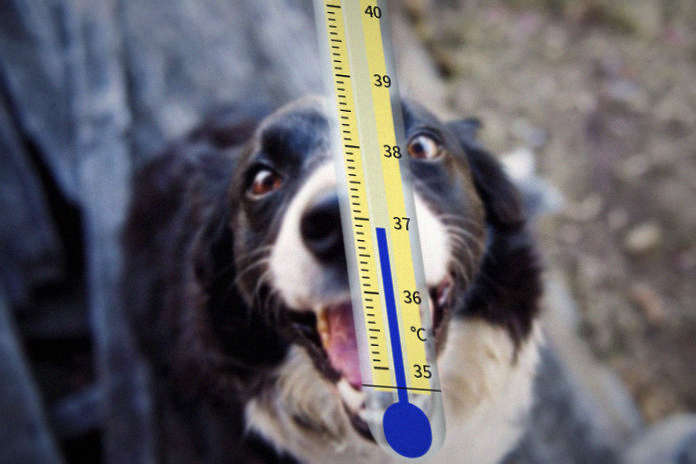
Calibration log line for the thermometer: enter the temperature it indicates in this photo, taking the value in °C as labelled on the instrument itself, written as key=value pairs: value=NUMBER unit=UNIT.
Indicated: value=36.9 unit=°C
